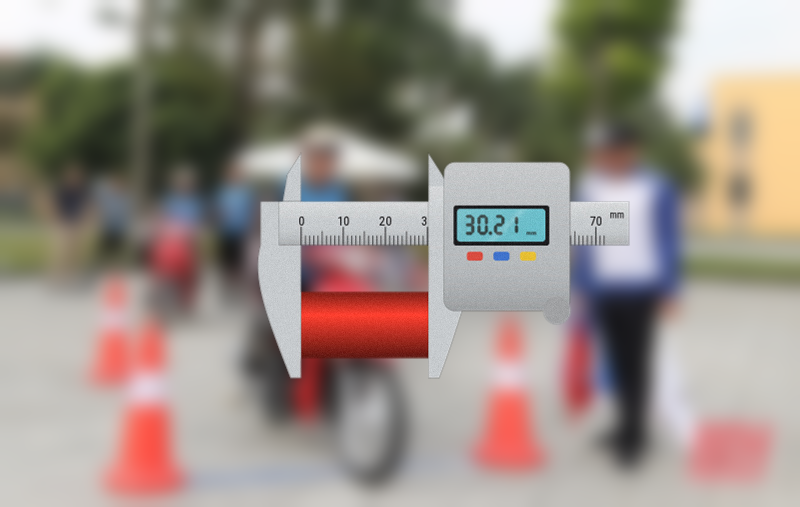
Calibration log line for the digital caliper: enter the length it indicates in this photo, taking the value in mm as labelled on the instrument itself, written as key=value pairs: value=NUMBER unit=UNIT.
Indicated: value=30.21 unit=mm
